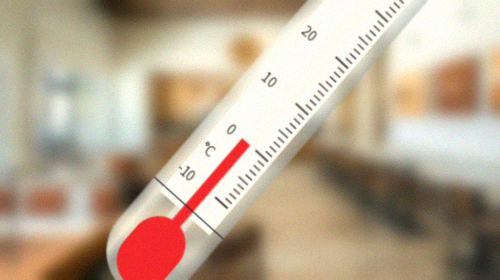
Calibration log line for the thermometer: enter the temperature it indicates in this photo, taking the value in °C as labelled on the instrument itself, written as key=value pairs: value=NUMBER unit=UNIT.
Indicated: value=0 unit=°C
